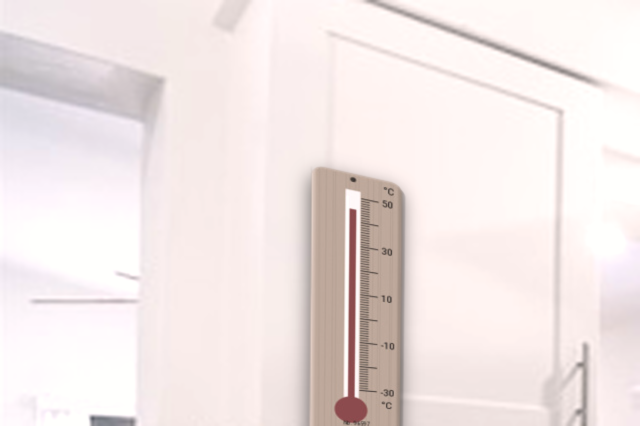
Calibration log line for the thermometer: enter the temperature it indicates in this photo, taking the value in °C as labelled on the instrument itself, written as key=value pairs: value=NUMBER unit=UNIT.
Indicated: value=45 unit=°C
